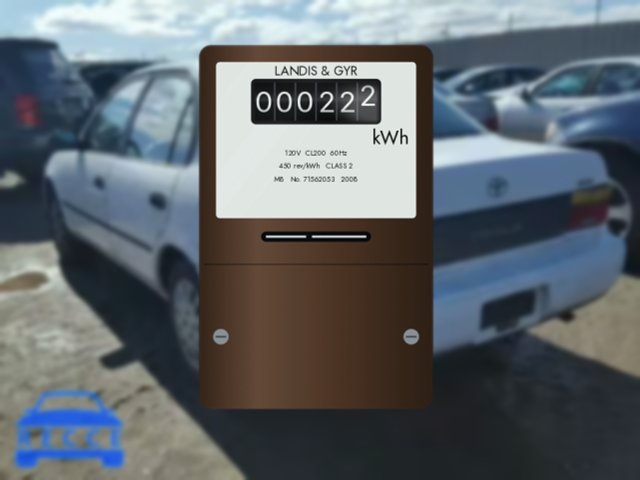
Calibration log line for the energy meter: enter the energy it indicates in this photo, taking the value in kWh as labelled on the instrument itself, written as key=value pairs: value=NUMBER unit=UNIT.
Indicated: value=222 unit=kWh
